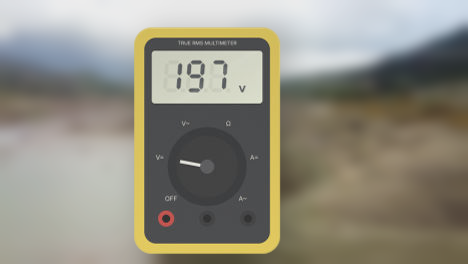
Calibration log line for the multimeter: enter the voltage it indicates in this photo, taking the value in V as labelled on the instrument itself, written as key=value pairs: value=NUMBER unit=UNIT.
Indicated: value=197 unit=V
